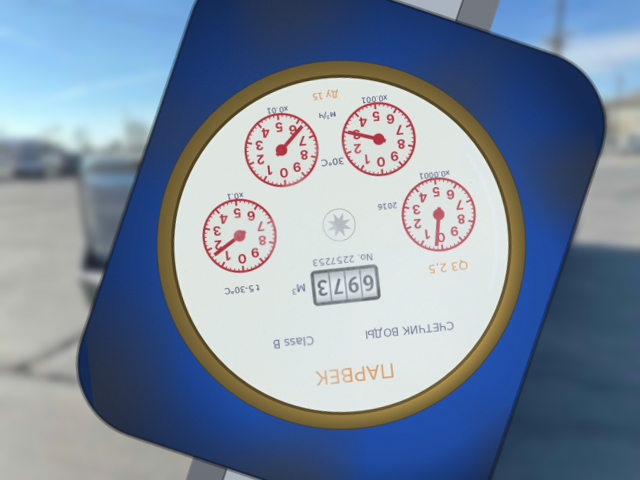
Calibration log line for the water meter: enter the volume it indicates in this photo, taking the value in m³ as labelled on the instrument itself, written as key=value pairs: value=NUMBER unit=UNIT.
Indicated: value=6973.1630 unit=m³
